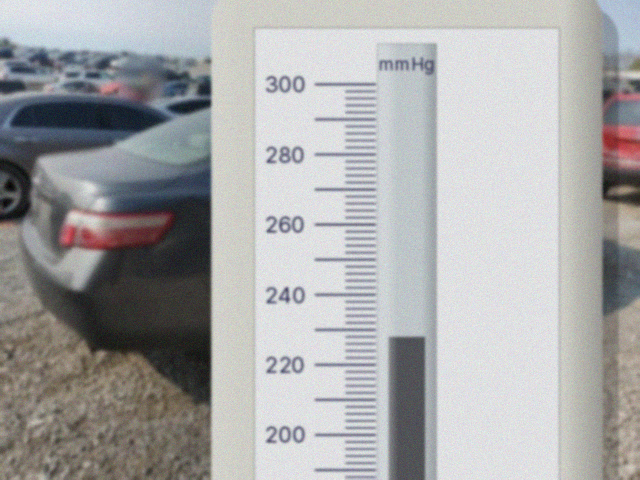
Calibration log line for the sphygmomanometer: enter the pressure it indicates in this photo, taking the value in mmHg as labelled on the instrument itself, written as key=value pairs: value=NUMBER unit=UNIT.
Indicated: value=228 unit=mmHg
